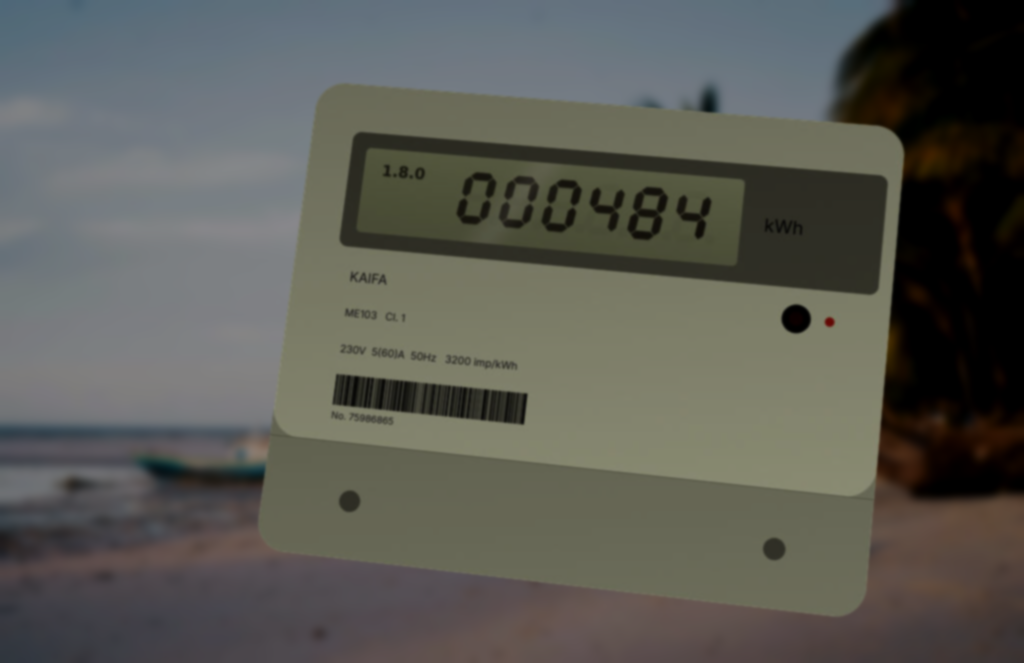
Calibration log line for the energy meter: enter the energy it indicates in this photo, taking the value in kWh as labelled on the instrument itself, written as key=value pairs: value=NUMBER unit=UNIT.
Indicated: value=484 unit=kWh
